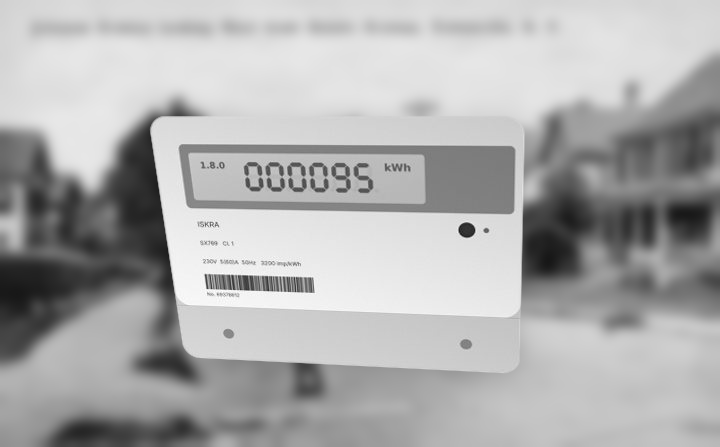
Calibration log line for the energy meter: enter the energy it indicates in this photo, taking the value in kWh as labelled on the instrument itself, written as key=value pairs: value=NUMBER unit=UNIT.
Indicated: value=95 unit=kWh
